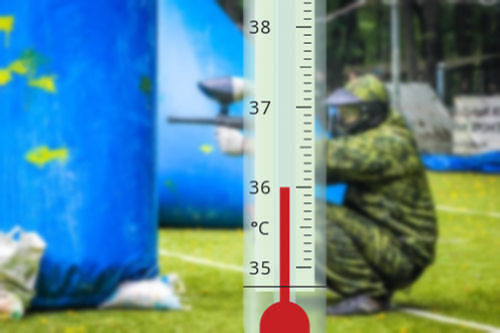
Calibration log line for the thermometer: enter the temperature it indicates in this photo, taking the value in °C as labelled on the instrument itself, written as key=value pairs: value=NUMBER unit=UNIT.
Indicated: value=36 unit=°C
